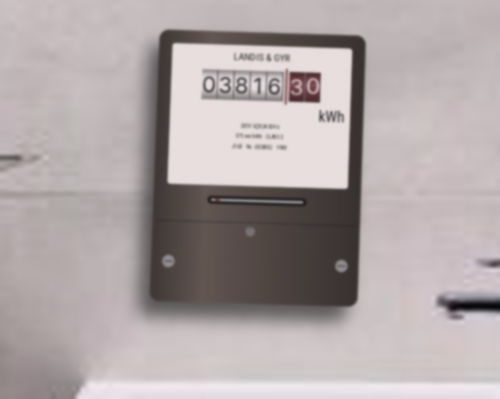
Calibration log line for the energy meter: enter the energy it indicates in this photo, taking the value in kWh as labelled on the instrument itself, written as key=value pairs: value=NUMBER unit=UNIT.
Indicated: value=3816.30 unit=kWh
